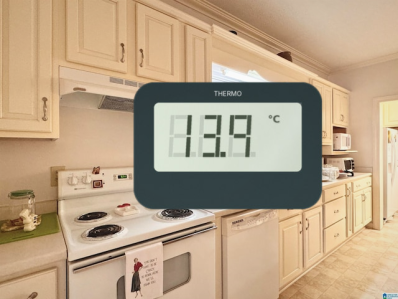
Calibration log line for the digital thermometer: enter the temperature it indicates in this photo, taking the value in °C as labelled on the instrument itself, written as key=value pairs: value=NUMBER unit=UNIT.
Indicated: value=13.9 unit=°C
